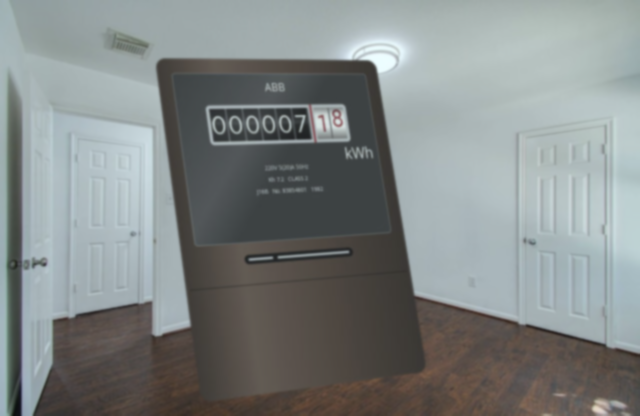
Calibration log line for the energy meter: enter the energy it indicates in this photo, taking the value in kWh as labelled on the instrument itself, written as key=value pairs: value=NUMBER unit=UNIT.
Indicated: value=7.18 unit=kWh
